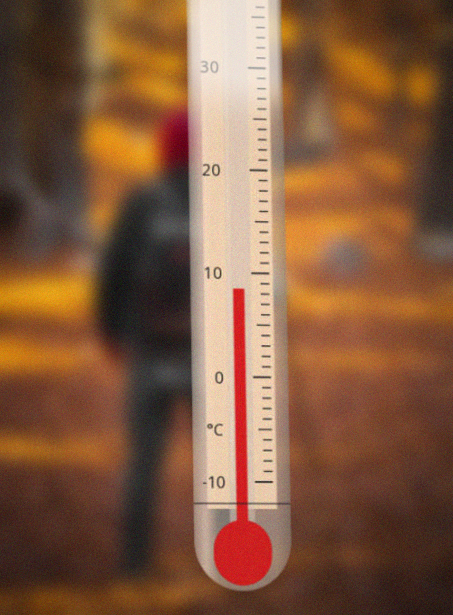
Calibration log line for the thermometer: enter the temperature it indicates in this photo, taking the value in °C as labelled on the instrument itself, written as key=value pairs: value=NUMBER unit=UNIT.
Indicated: value=8.5 unit=°C
